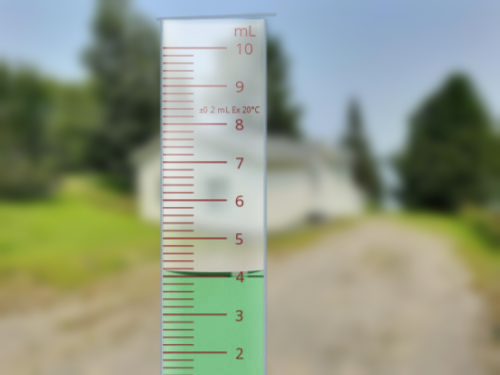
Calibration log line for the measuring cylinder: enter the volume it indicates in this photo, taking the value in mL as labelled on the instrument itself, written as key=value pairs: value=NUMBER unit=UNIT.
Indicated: value=4 unit=mL
